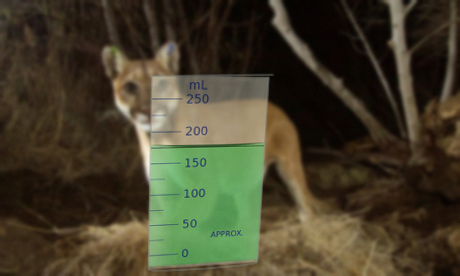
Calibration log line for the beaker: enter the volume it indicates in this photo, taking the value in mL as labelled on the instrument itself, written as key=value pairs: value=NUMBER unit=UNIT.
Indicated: value=175 unit=mL
